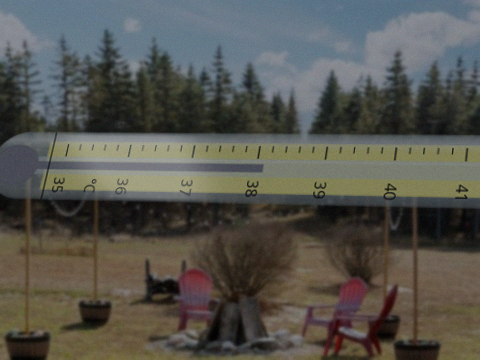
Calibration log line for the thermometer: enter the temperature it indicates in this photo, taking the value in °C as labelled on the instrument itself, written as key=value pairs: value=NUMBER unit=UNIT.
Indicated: value=38.1 unit=°C
